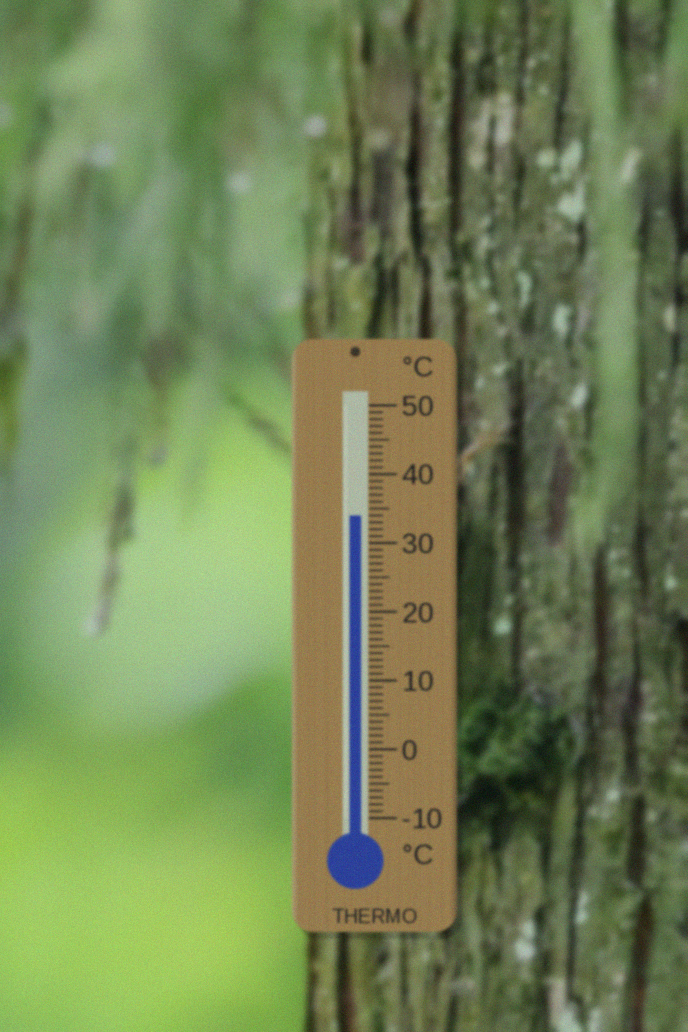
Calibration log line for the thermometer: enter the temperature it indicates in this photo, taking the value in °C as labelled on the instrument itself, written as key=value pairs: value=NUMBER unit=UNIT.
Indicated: value=34 unit=°C
